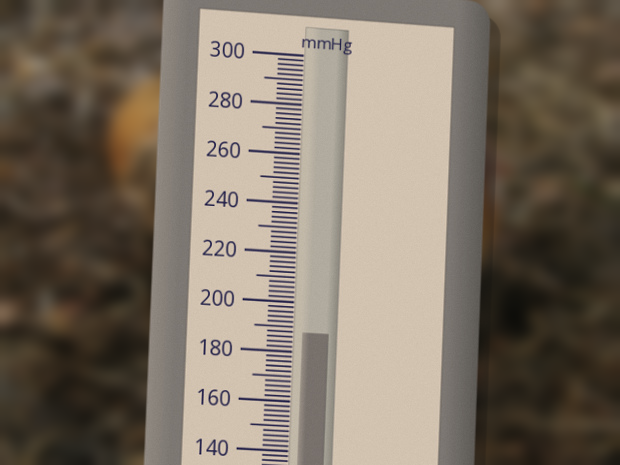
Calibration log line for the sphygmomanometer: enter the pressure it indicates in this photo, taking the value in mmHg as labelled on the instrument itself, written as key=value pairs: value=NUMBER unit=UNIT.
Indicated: value=188 unit=mmHg
